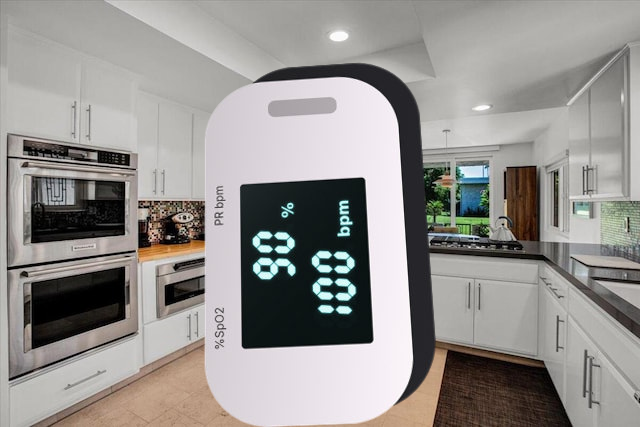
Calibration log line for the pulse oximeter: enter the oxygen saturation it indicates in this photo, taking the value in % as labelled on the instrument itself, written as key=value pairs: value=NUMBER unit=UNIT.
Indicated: value=90 unit=%
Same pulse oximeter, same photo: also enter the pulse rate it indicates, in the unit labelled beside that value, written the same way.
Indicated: value=100 unit=bpm
